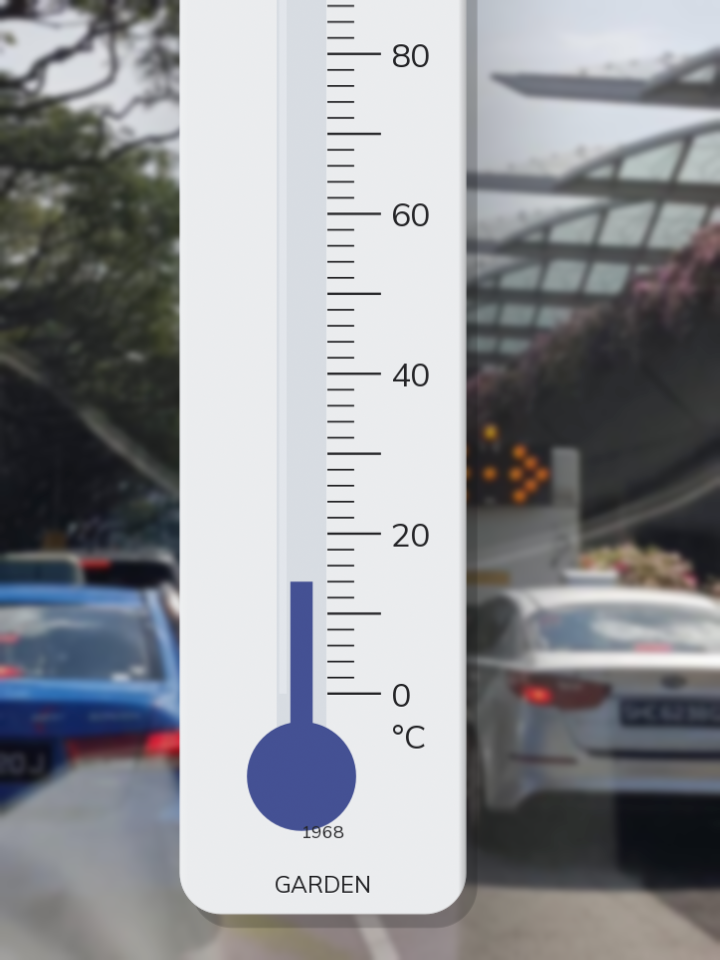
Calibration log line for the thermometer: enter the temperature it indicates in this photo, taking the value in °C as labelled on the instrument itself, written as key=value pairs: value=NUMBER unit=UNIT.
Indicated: value=14 unit=°C
